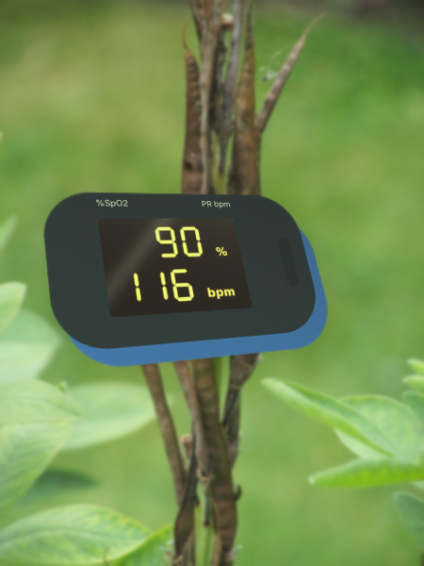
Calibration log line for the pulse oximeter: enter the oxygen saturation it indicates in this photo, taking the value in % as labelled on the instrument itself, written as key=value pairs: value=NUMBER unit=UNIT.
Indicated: value=90 unit=%
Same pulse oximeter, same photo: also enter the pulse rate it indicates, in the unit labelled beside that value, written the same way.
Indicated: value=116 unit=bpm
